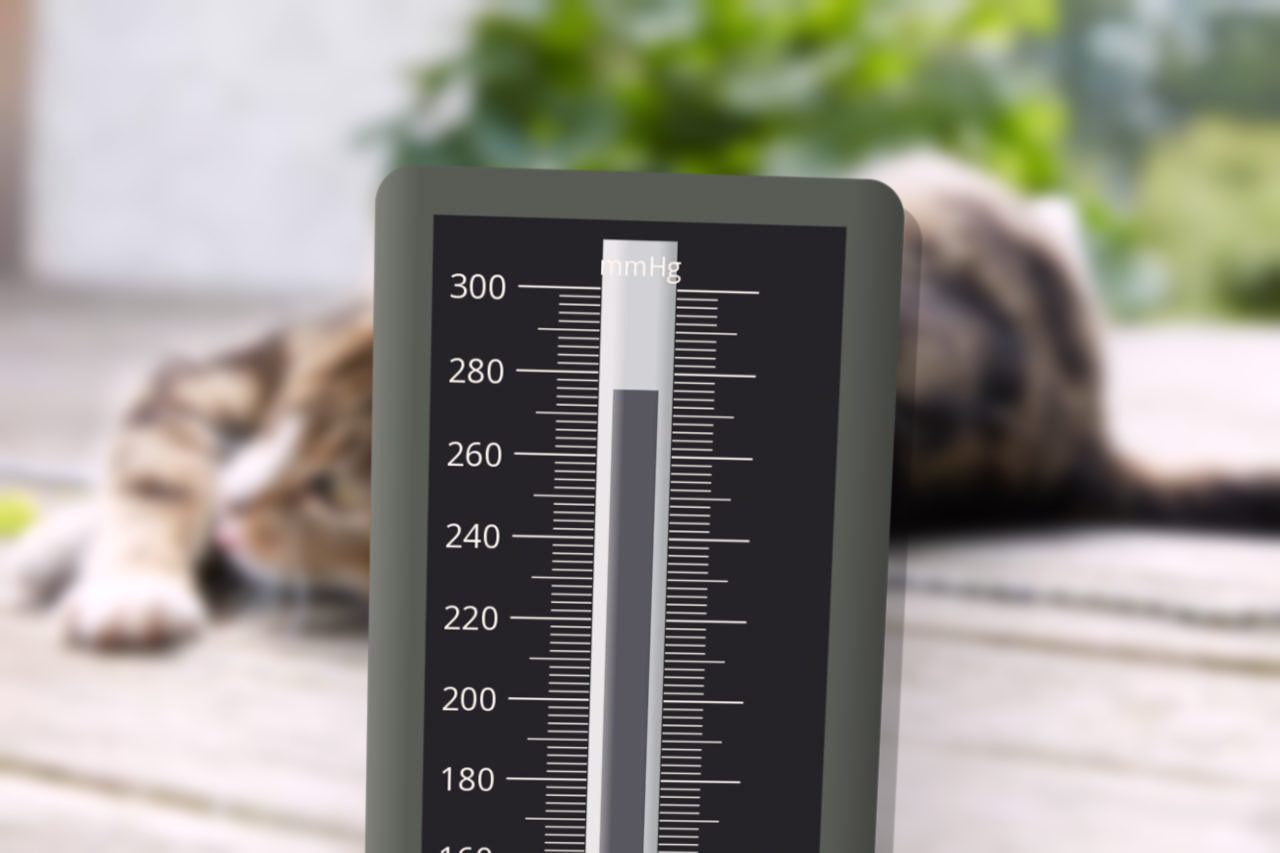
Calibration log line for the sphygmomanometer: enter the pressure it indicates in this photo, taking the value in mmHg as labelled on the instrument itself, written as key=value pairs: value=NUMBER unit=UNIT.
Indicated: value=276 unit=mmHg
